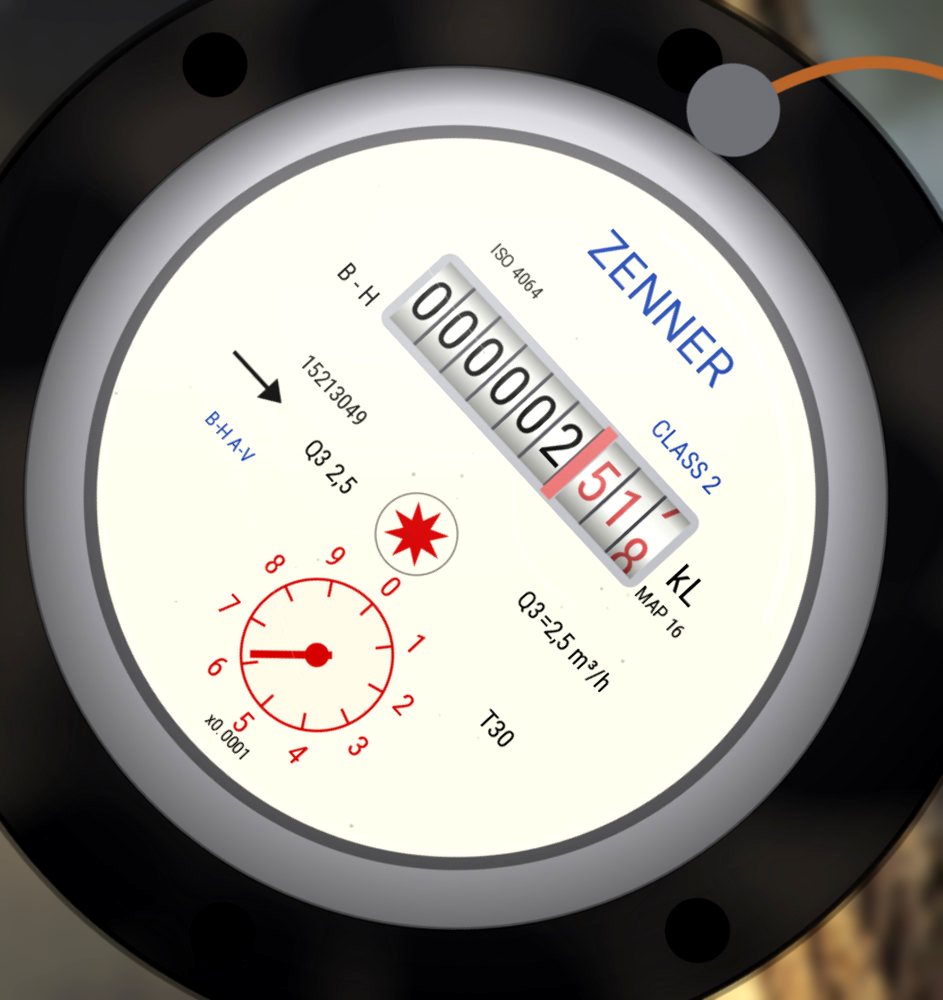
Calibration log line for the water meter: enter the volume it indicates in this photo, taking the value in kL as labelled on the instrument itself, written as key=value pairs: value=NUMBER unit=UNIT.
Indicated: value=2.5176 unit=kL
